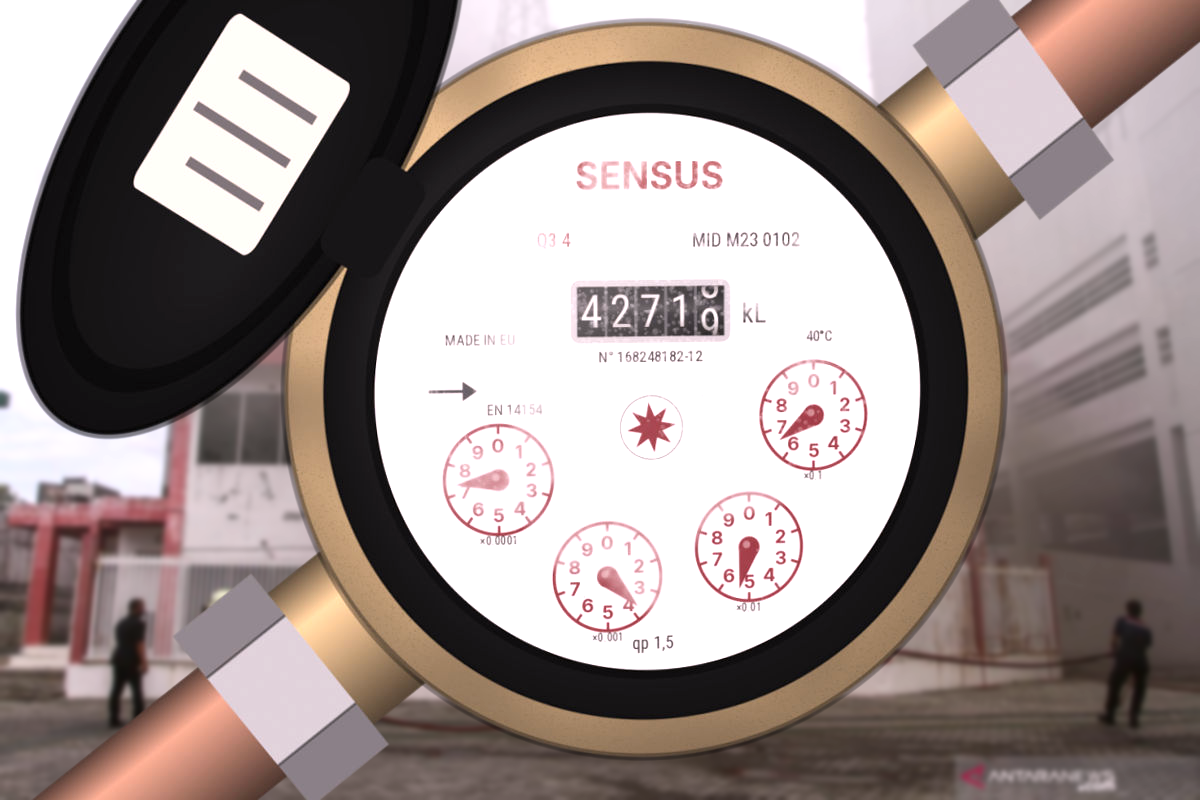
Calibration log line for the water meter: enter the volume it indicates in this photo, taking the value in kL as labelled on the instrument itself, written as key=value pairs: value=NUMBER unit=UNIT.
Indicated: value=42718.6537 unit=kL
